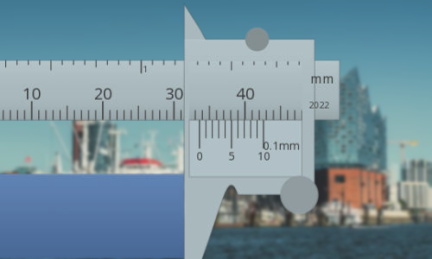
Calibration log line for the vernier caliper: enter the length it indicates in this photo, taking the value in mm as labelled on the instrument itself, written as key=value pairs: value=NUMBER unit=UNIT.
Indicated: value=33.6 unit=mm
